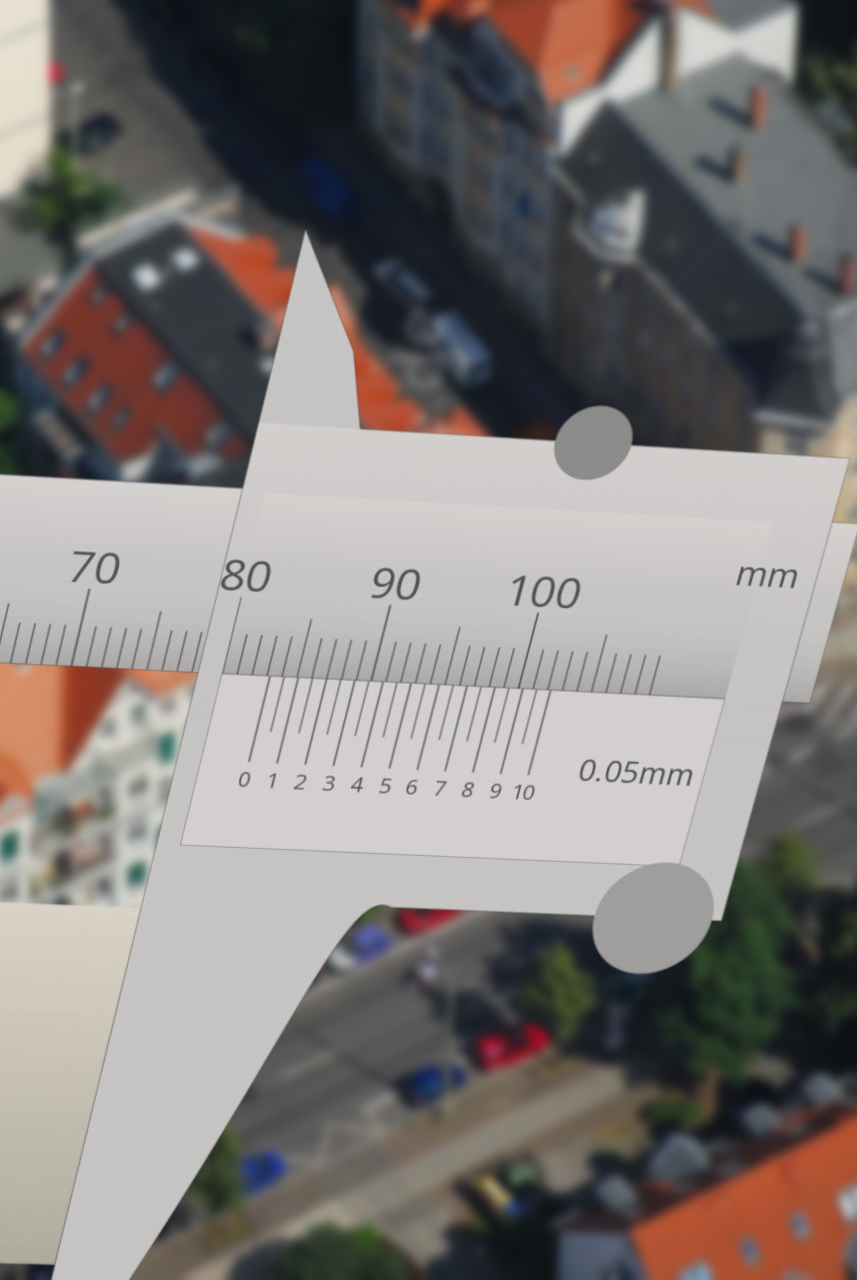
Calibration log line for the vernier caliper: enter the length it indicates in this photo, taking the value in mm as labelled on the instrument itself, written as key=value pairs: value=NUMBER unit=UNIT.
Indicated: value=83.2 unit=mm
